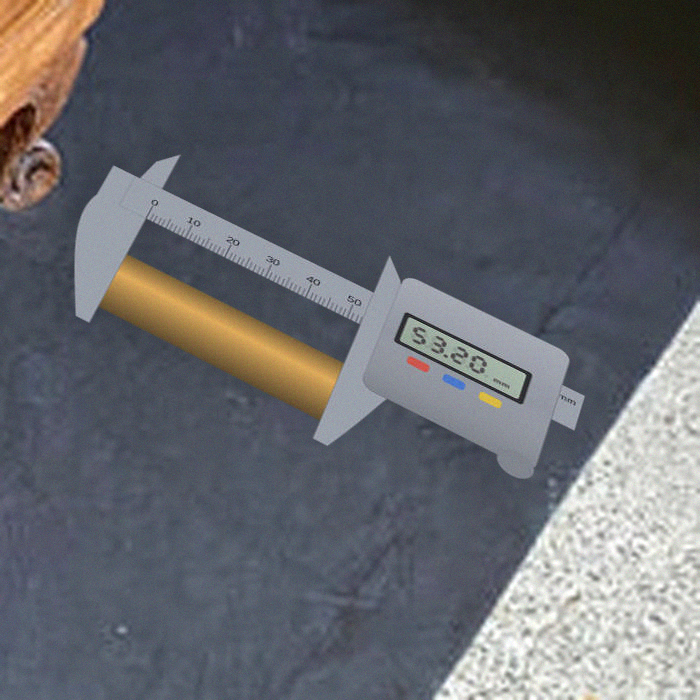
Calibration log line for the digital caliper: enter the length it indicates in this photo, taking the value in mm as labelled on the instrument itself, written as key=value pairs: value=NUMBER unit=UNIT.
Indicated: value=53.20 unit=mm
